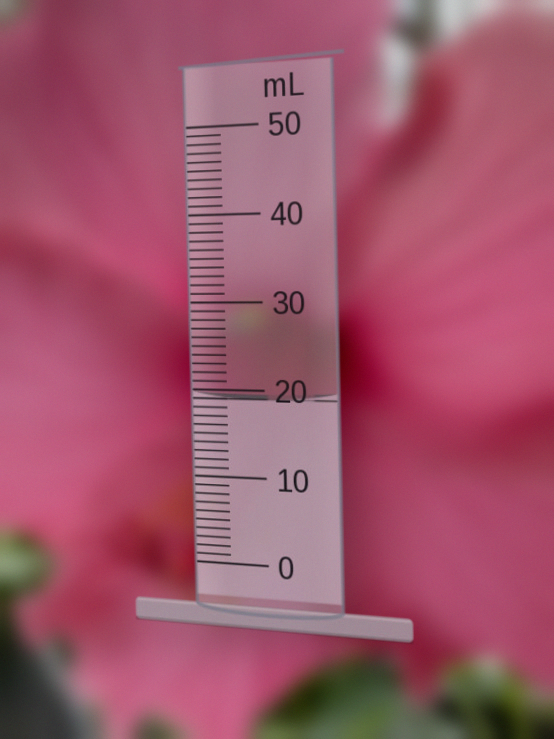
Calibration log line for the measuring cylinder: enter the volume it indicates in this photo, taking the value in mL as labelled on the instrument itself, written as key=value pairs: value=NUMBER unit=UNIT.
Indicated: value=19 unit=mL
